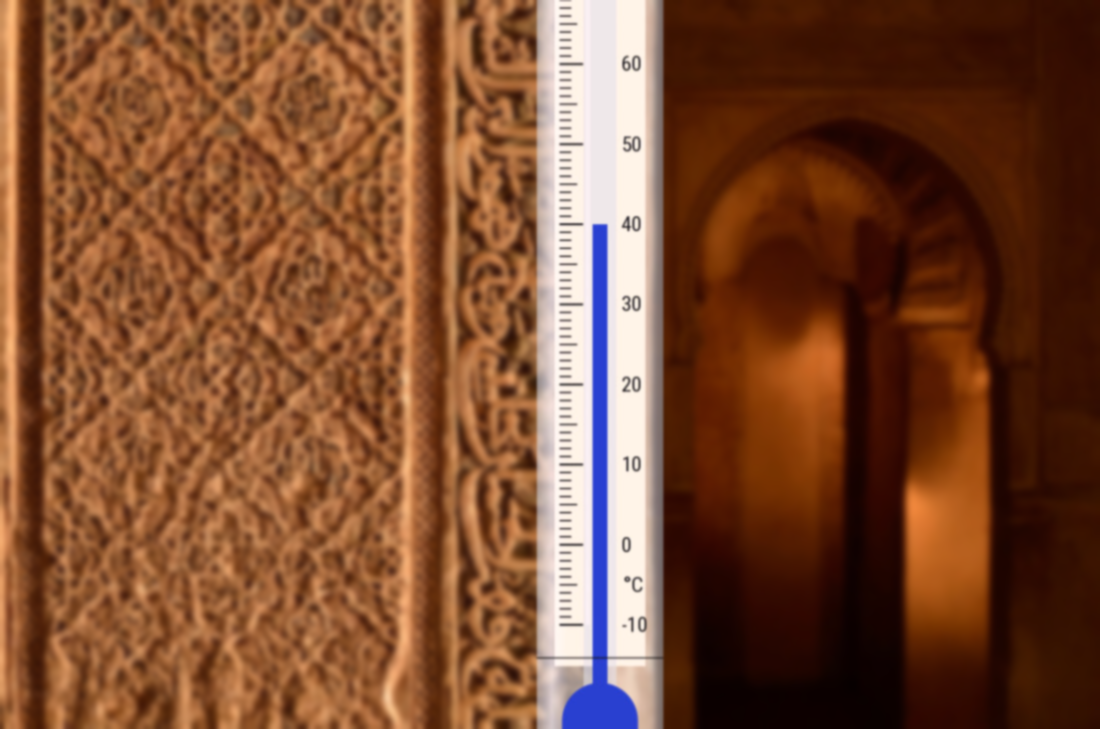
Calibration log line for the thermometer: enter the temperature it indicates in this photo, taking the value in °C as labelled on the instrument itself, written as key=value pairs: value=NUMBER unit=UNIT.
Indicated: value=40 unit=°C
